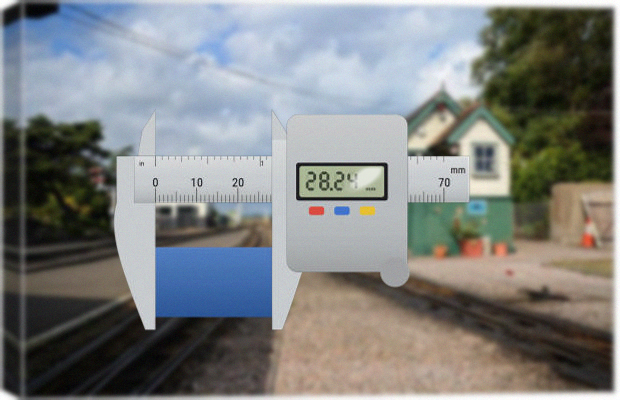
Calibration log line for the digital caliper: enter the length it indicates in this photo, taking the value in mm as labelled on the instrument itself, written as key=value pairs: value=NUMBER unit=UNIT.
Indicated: value=28.24 unit=mm
